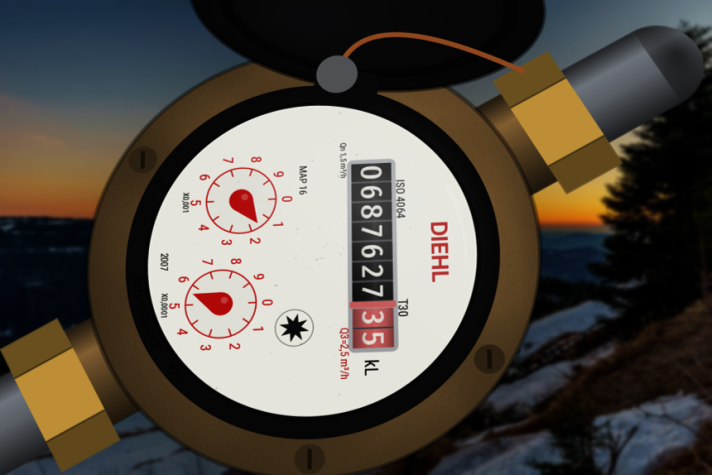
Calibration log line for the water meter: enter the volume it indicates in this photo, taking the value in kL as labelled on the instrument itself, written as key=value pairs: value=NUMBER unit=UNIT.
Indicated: value=687627.3515 unit=kL
